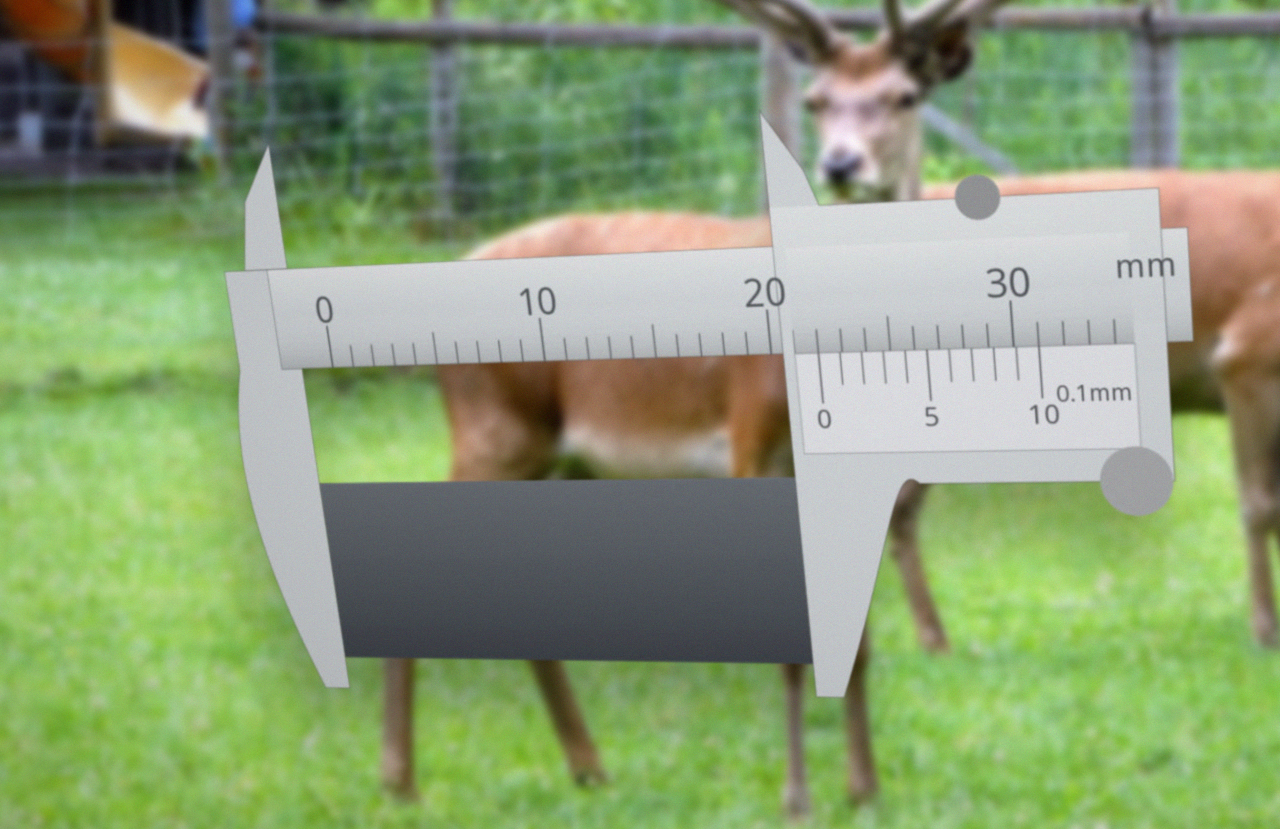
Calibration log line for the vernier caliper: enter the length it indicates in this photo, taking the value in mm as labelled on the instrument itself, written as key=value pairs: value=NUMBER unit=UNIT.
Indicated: value=22.0 unit=mm
